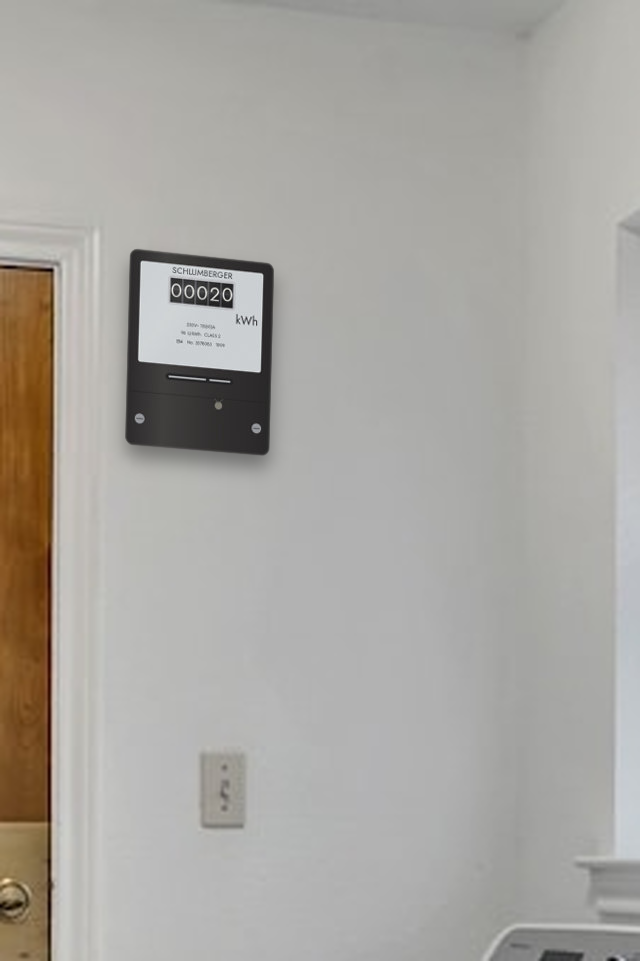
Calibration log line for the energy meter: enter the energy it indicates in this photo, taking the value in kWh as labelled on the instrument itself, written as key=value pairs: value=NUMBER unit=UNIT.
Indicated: value=20 unit=kWh
